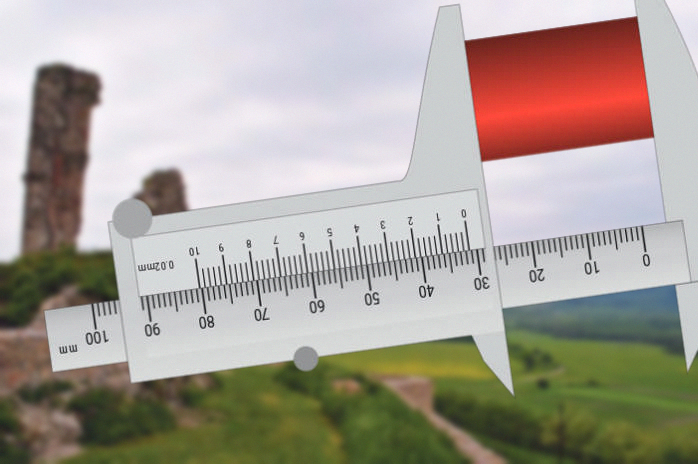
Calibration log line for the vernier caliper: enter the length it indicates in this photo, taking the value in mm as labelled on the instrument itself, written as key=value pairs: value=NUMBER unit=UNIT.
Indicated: value=31.4 unit=mm
